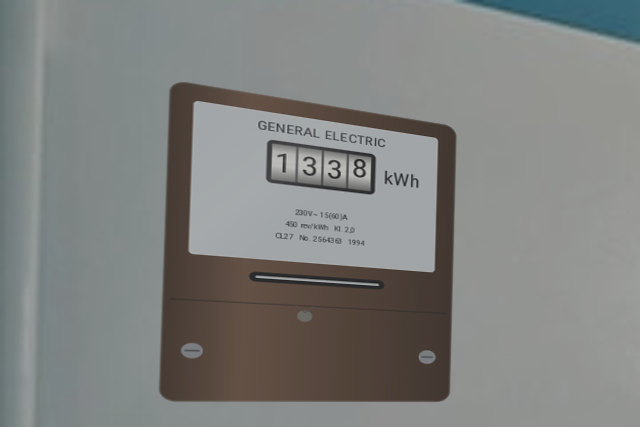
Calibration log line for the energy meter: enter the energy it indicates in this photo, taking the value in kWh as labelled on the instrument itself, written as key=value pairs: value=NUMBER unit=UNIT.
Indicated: value=1338 unit=kWh
